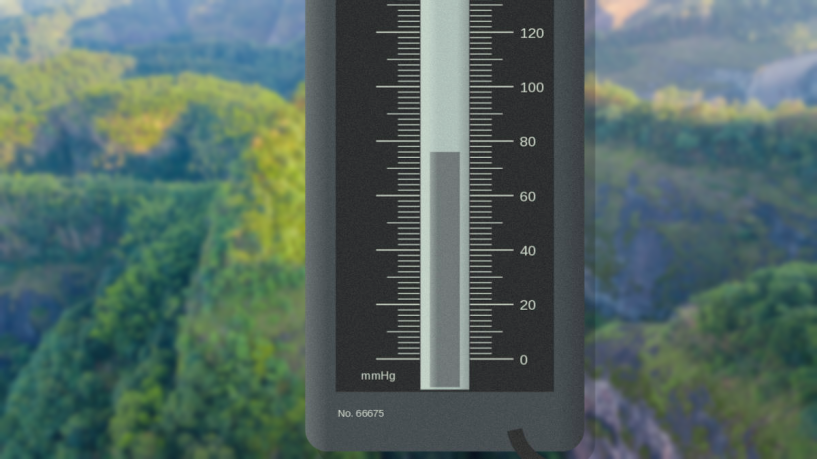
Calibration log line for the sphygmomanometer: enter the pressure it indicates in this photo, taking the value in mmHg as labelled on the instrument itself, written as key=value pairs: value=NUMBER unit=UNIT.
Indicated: value=76 unit=mmHg
